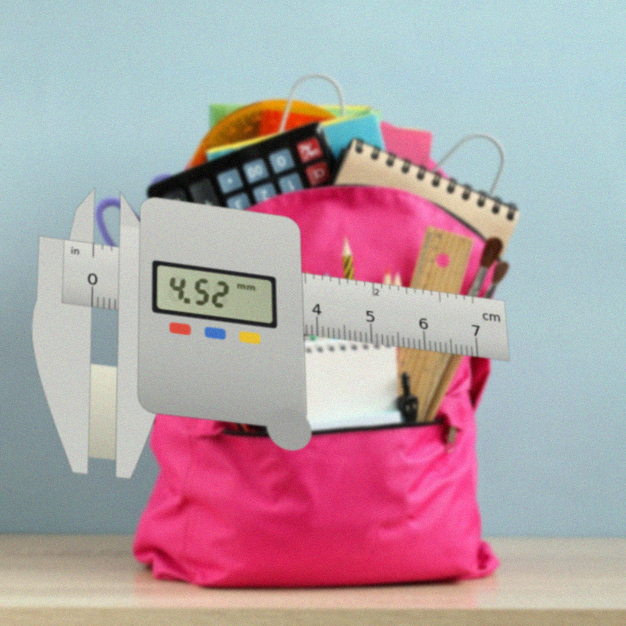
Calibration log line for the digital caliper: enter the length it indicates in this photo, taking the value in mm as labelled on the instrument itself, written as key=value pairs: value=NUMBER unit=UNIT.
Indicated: value=4.52 unit=mm
